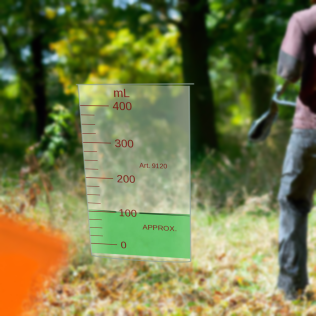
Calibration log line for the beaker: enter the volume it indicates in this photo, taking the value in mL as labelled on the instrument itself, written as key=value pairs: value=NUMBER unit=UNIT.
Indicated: value=100 unit=mL
